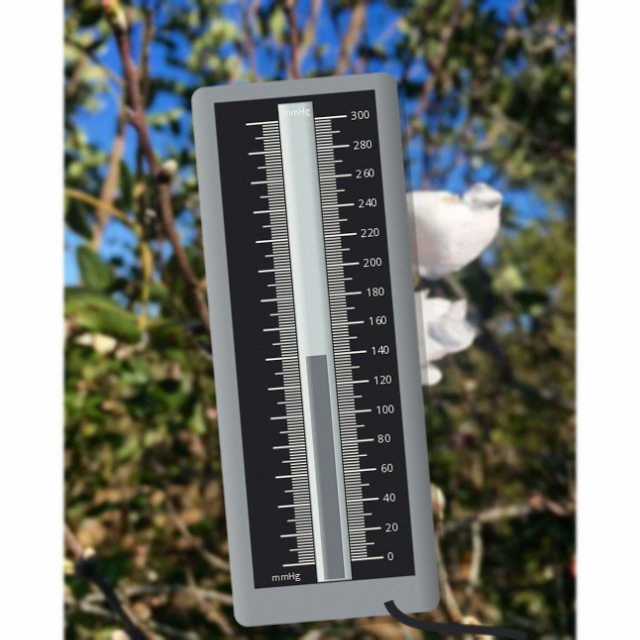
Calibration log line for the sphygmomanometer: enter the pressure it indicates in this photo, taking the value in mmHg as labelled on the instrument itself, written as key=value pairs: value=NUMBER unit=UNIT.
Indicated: value=140 unit=mmHg
